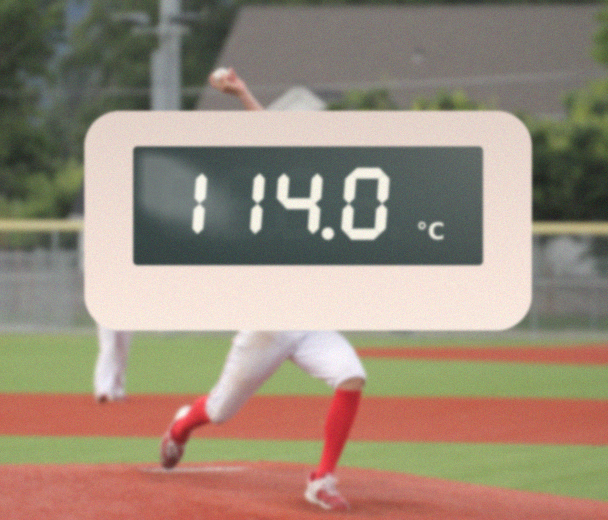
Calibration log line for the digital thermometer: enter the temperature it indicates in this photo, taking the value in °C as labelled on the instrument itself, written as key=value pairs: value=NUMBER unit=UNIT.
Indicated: value=114.0 unit=°C
